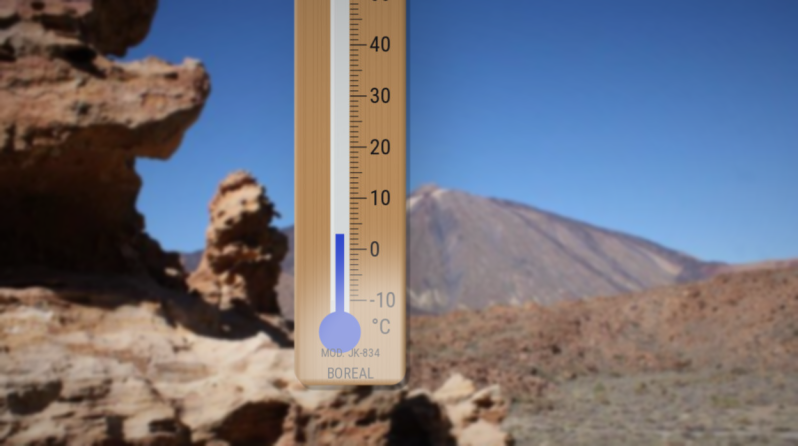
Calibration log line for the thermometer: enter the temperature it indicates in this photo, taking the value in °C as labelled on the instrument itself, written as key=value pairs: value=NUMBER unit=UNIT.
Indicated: value=3 unit=°C
